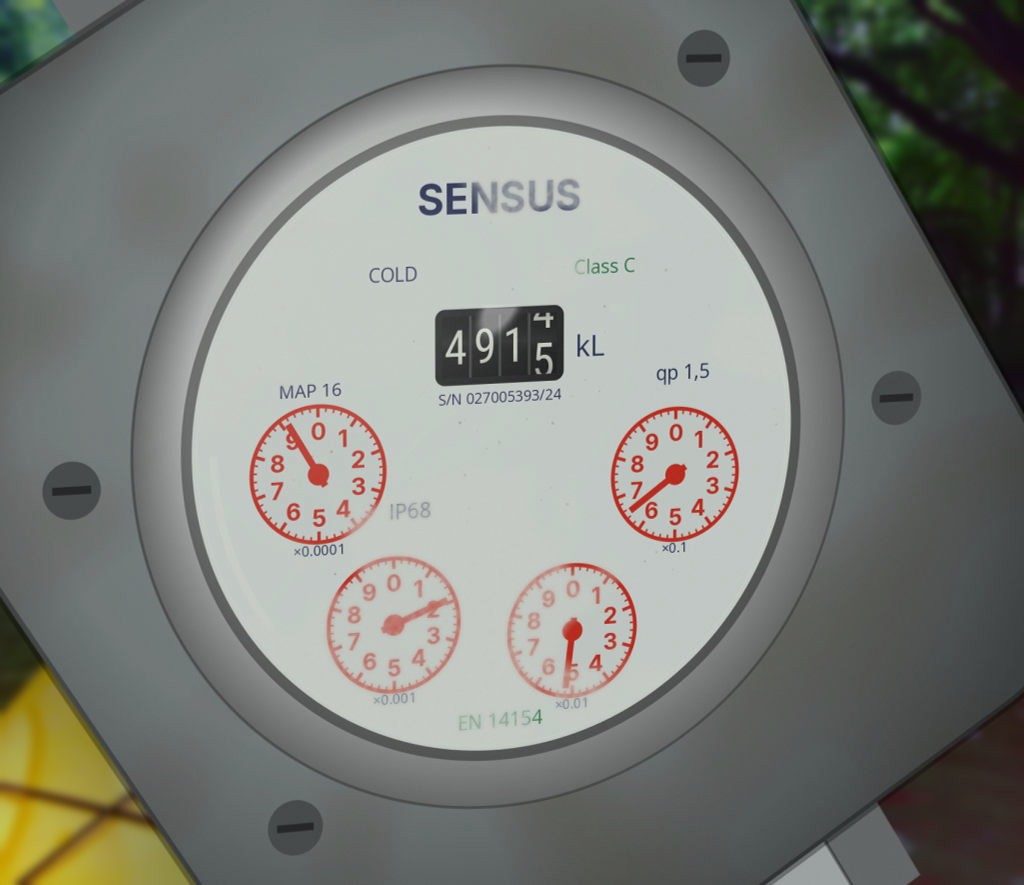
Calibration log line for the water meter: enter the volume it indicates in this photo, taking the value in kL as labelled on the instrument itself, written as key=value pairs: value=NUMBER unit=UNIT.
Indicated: value=4914.6519 unit=kL
